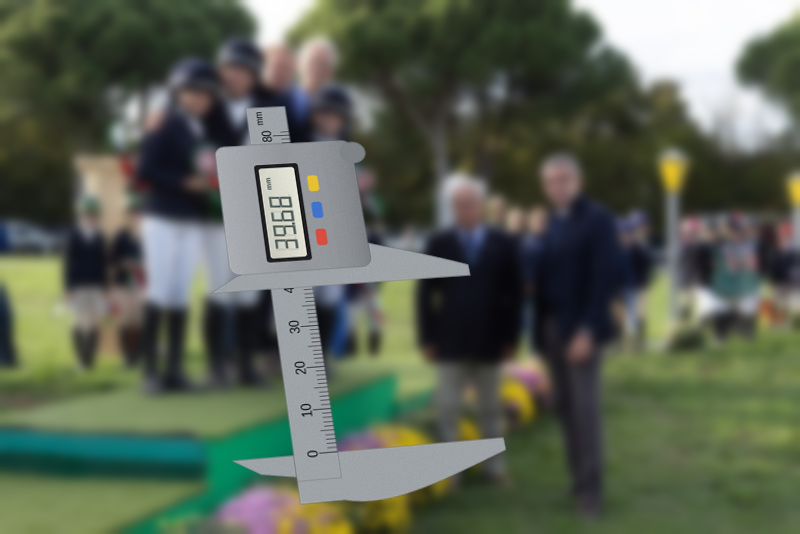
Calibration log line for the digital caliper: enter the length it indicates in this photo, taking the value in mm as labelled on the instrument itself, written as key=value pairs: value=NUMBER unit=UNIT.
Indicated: value=39.68 unit=mm
